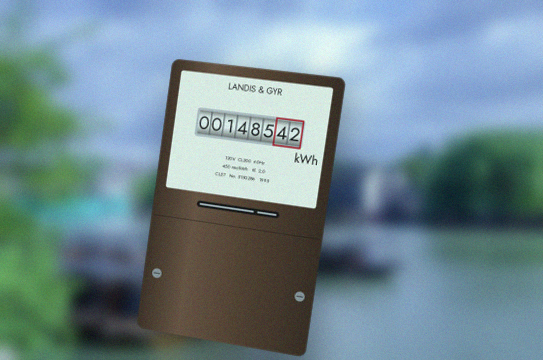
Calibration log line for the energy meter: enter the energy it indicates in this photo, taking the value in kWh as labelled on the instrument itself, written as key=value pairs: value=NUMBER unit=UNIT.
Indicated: value=1485.42 unit=kWh
